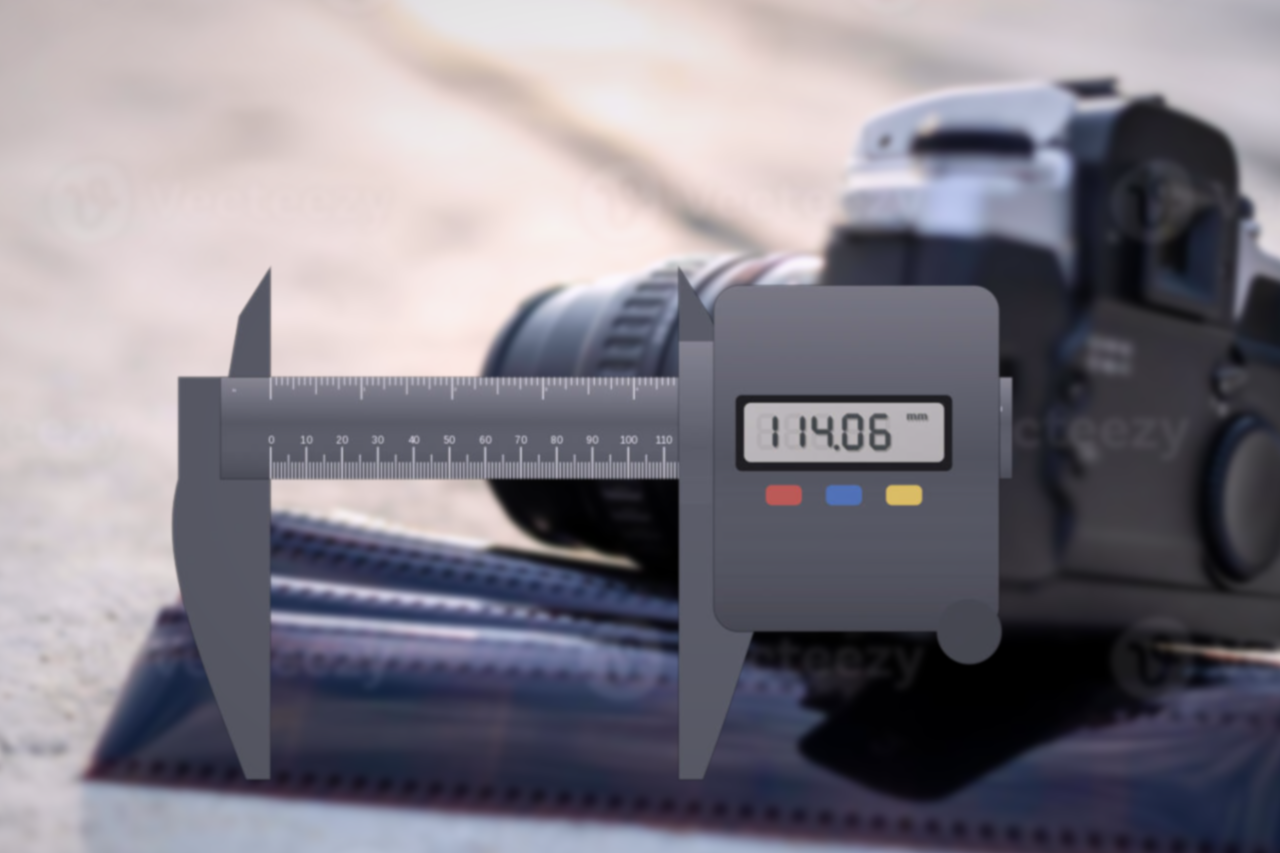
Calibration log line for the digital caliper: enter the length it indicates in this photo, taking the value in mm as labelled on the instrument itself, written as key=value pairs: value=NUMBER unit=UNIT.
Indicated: value=114.06 unit=mm
